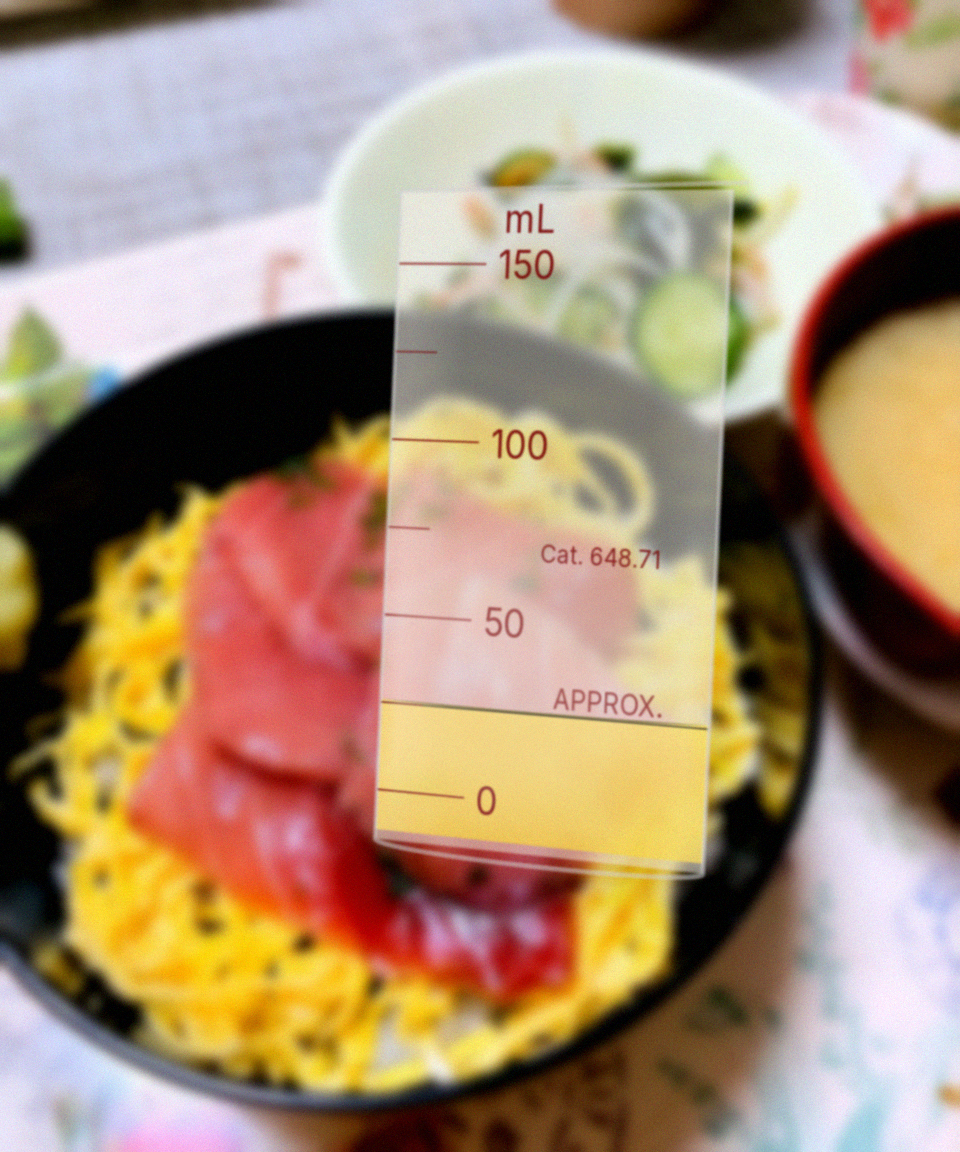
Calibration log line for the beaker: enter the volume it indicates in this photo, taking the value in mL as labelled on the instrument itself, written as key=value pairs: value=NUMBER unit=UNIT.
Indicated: value=25 unit=mL
